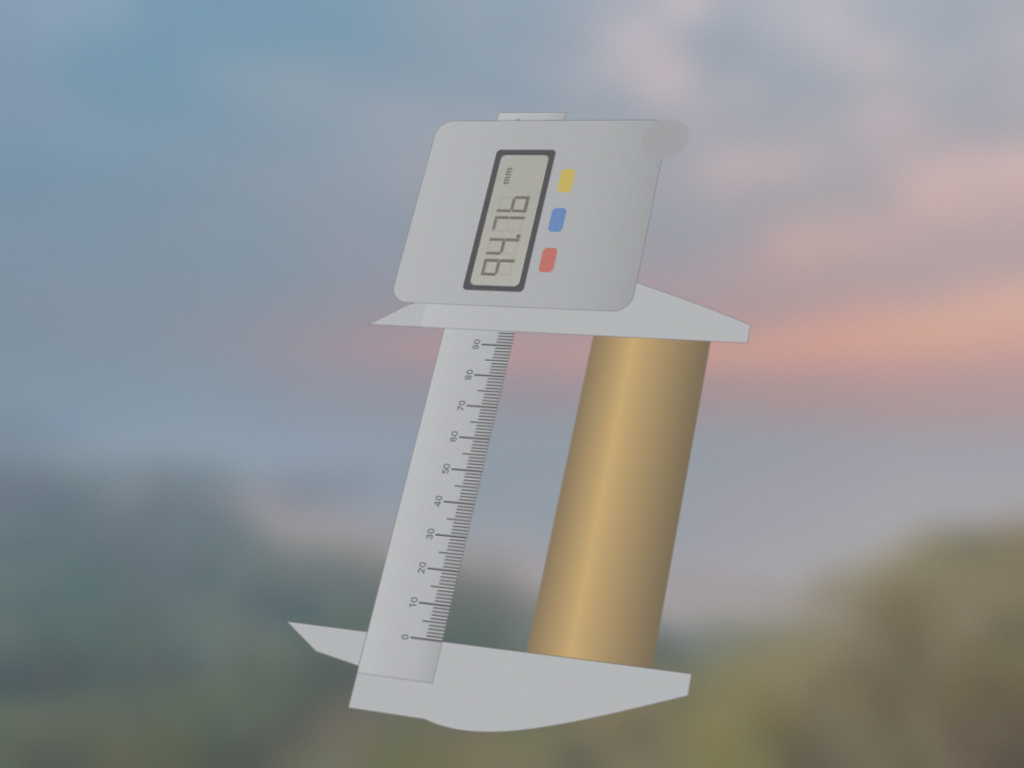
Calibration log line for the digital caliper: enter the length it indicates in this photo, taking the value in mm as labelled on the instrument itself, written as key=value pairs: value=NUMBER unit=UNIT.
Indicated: value=94.76 unit=mm
